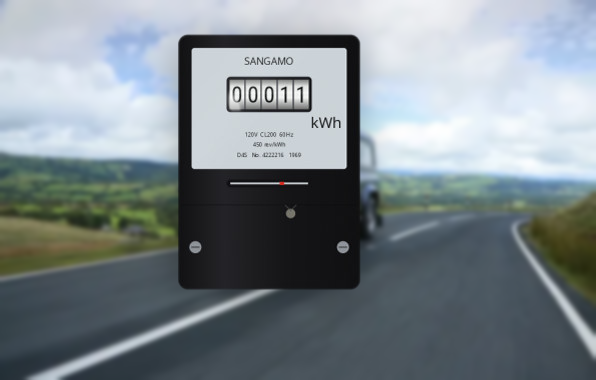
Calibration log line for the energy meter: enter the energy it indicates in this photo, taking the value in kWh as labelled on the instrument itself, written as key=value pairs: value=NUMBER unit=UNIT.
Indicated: value=11 unit=kWh
